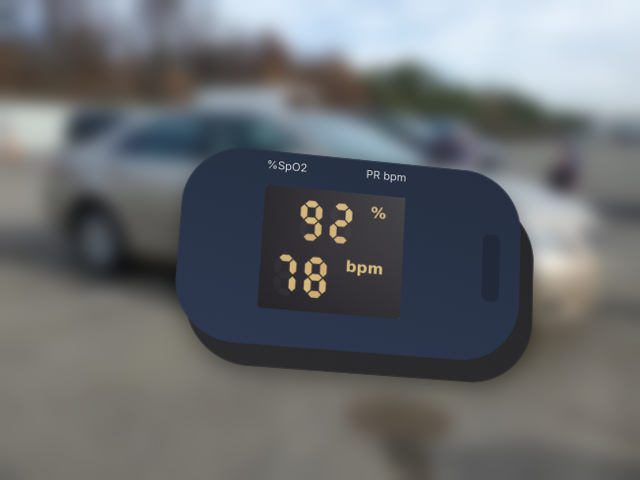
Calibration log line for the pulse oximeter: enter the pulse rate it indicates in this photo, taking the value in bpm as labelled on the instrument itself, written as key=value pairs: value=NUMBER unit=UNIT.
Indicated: value=78 unit=bpm
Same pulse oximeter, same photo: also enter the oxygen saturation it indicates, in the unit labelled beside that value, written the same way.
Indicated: value=92 unit=%
